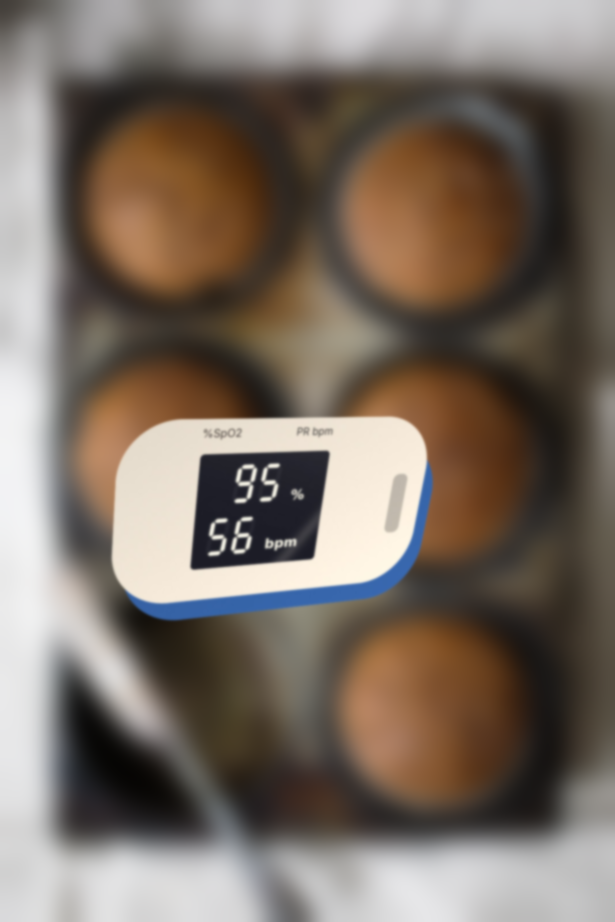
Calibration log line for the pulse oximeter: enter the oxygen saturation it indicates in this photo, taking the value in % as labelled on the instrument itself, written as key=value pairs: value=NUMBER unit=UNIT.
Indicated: value=95 unit=%
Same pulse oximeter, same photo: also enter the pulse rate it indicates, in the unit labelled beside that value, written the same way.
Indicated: value=56 unit=bpm
